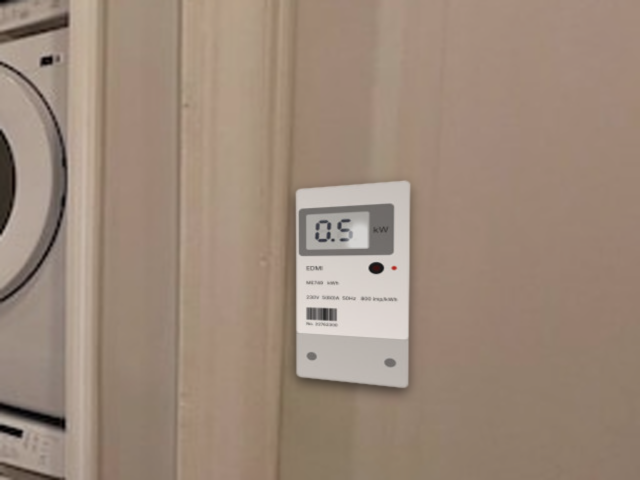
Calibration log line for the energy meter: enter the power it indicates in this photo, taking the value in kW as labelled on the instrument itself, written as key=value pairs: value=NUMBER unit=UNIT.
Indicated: value=0.5 unit=kW
